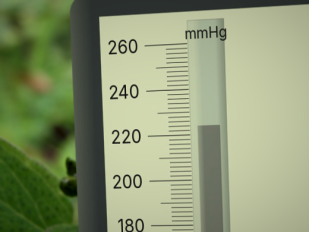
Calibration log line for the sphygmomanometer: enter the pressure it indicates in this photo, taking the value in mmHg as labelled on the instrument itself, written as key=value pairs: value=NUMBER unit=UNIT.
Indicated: value=224 unit=mmHg
